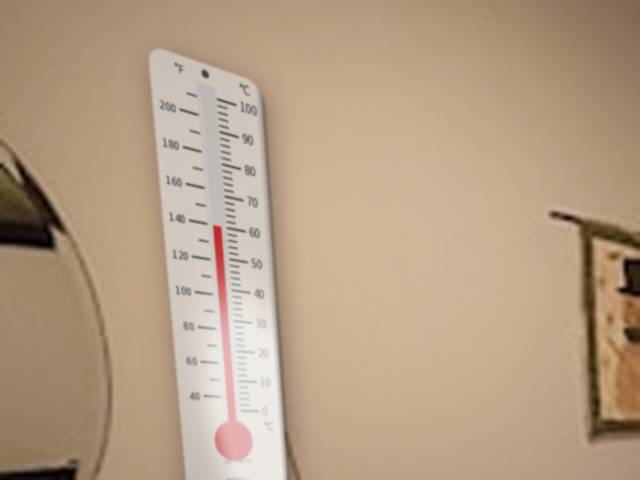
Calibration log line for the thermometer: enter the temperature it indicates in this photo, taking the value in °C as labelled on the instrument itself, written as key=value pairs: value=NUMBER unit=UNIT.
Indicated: value=60 unit=°C
